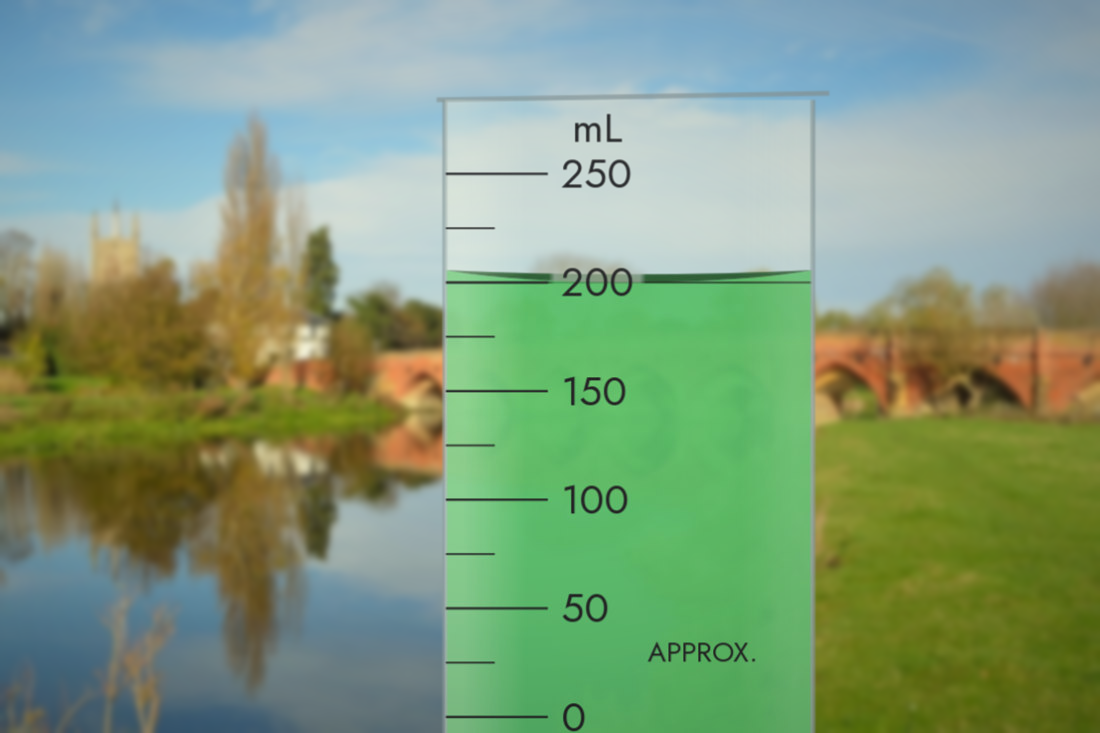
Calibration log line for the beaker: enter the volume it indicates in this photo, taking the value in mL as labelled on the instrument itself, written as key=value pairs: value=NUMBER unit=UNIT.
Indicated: value=200 unit=mL
